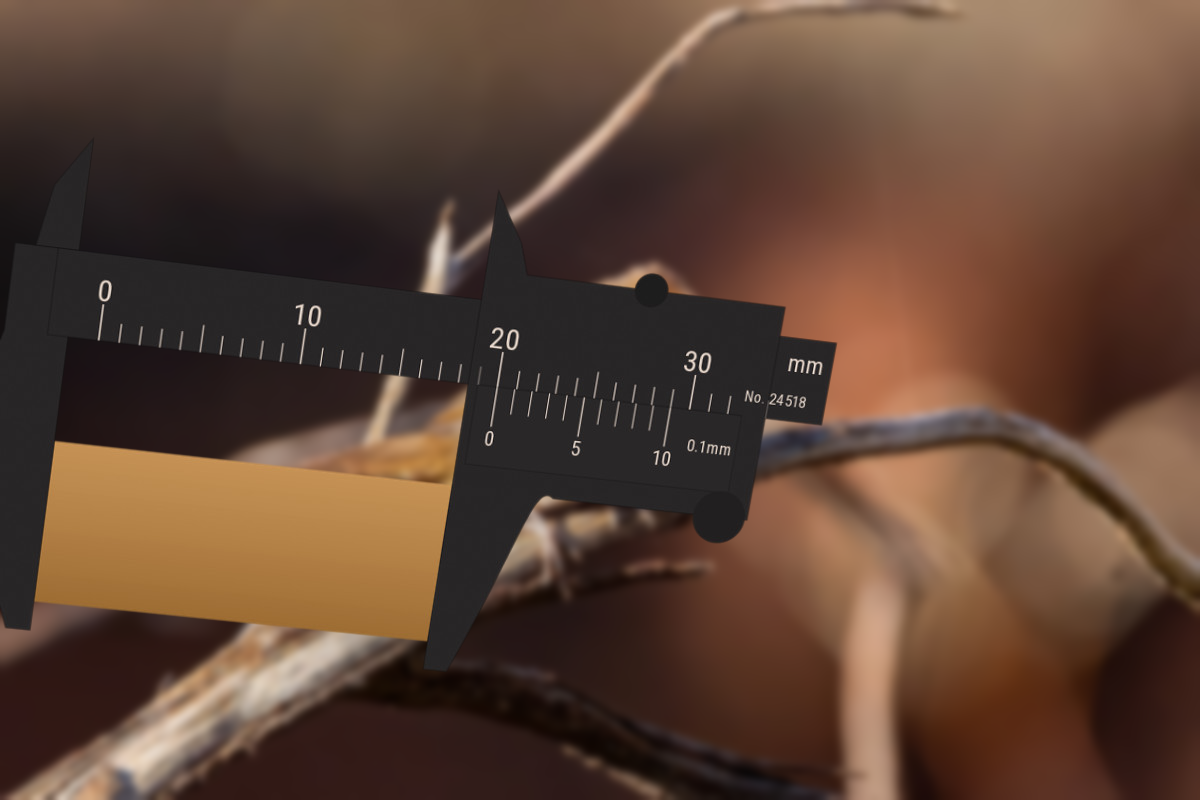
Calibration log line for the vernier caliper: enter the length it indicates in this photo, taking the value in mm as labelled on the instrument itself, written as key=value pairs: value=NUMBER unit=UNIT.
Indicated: value=20.0 unit=mm
